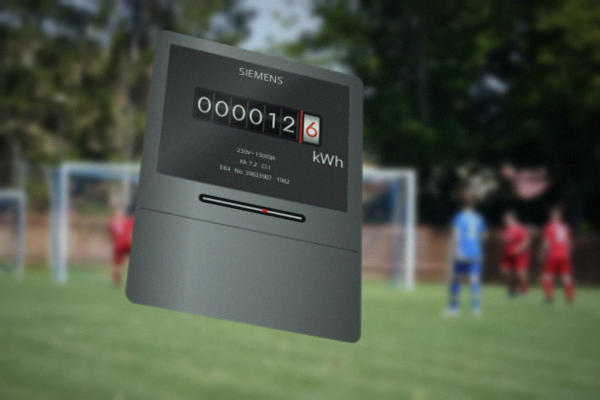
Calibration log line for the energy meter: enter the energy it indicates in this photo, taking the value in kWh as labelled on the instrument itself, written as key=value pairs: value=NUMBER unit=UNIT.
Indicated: value=12.6 unit=kWh
